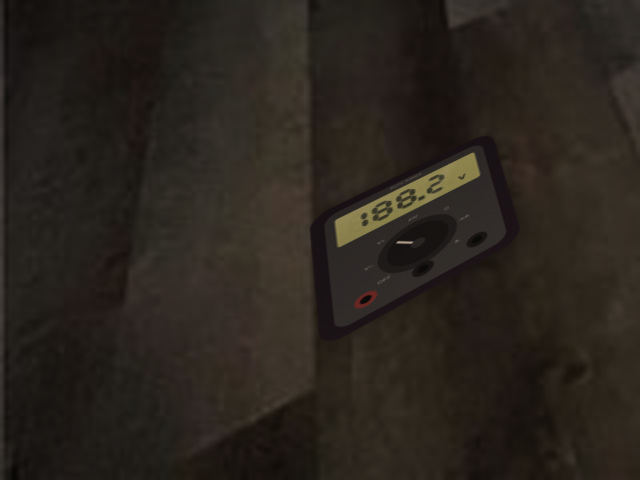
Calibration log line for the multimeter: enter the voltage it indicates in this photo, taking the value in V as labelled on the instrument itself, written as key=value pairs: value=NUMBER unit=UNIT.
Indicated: value=188.2 unit=V
